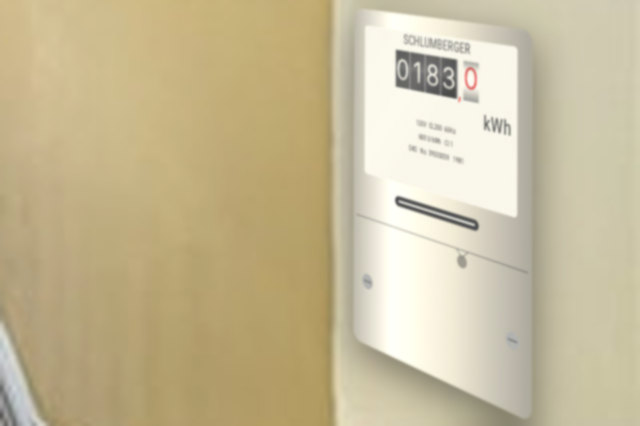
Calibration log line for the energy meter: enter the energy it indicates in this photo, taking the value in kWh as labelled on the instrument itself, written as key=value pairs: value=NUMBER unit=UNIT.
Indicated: value=183.0 unit=kWh
